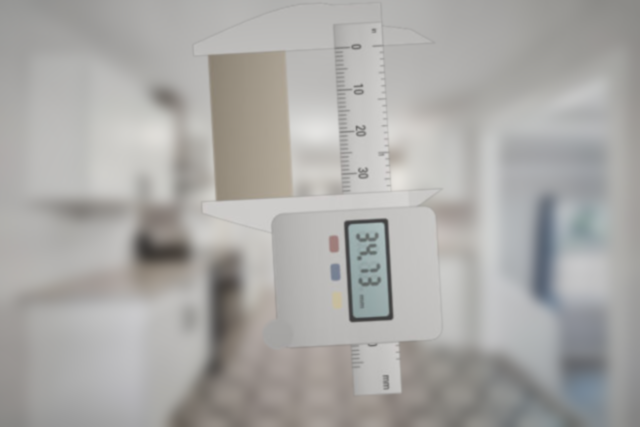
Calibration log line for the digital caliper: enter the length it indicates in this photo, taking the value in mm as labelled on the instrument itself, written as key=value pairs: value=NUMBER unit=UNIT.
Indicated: value=34.73 unit=mm
